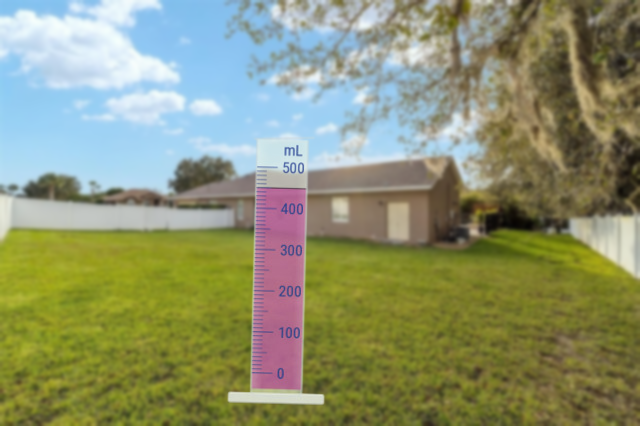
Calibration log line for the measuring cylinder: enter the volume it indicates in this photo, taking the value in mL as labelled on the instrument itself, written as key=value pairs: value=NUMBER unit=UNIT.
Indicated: value=450 unit=mL
